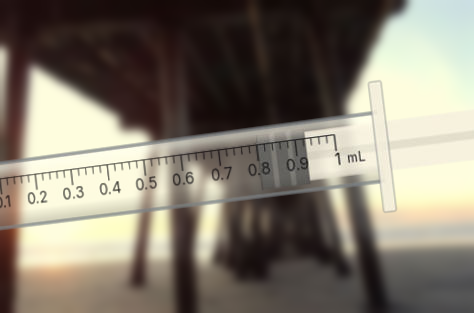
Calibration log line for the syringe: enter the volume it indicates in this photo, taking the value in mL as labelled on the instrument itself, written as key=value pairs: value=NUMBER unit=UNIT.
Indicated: value=0.8 unit=mL
